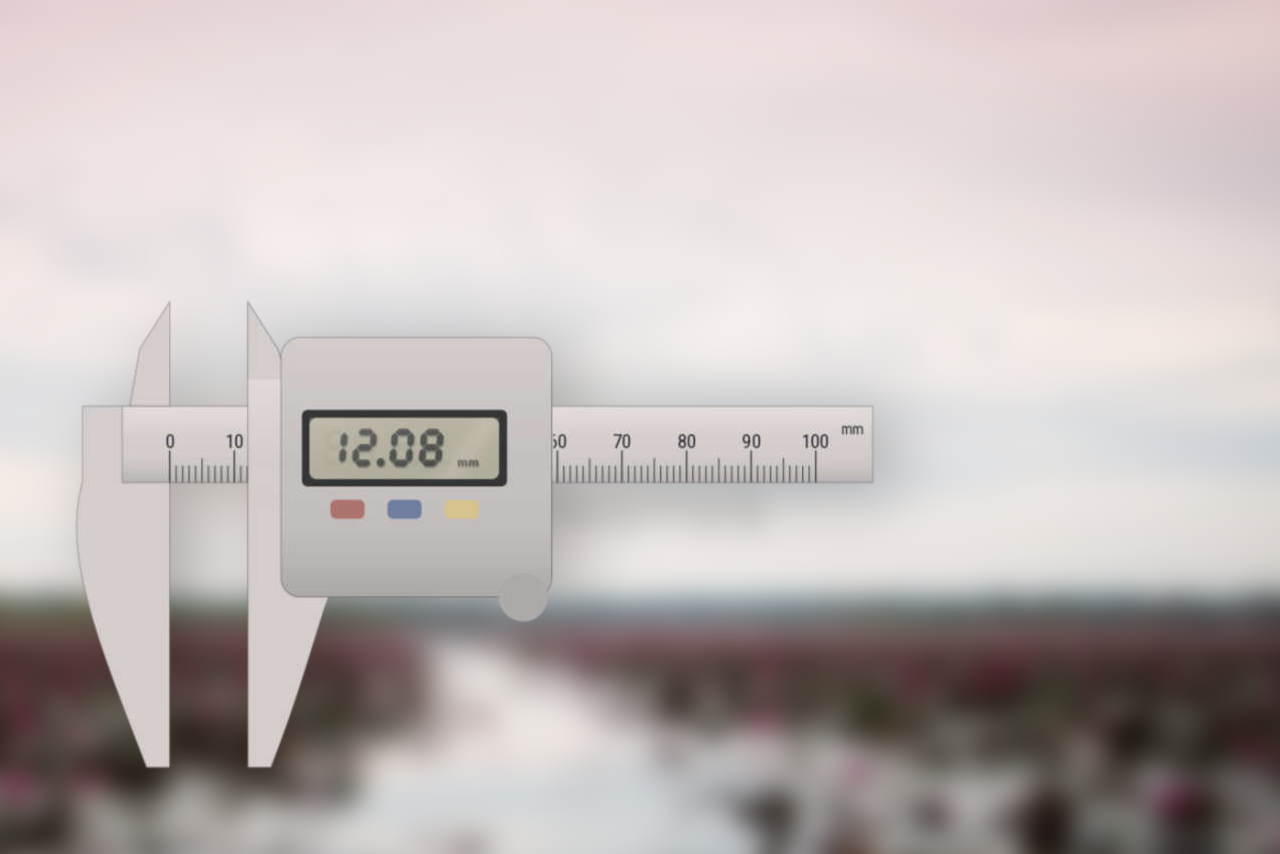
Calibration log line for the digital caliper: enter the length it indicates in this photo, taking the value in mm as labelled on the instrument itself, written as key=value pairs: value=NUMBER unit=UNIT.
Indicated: value=12.08 unit=mm
